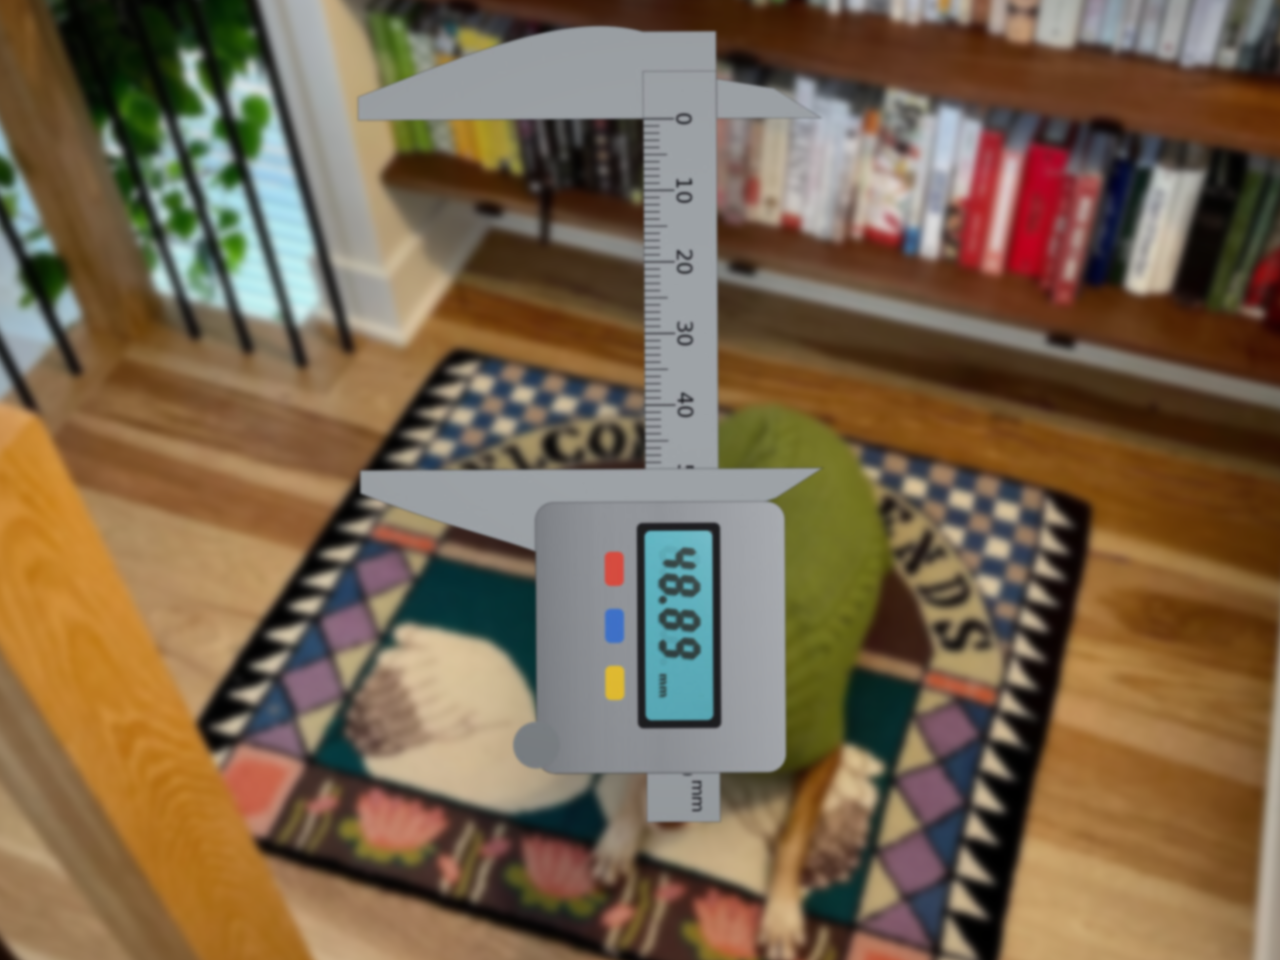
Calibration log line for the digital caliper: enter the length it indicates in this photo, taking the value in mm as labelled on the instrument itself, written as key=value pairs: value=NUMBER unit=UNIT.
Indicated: value=48.89 unit=mm
